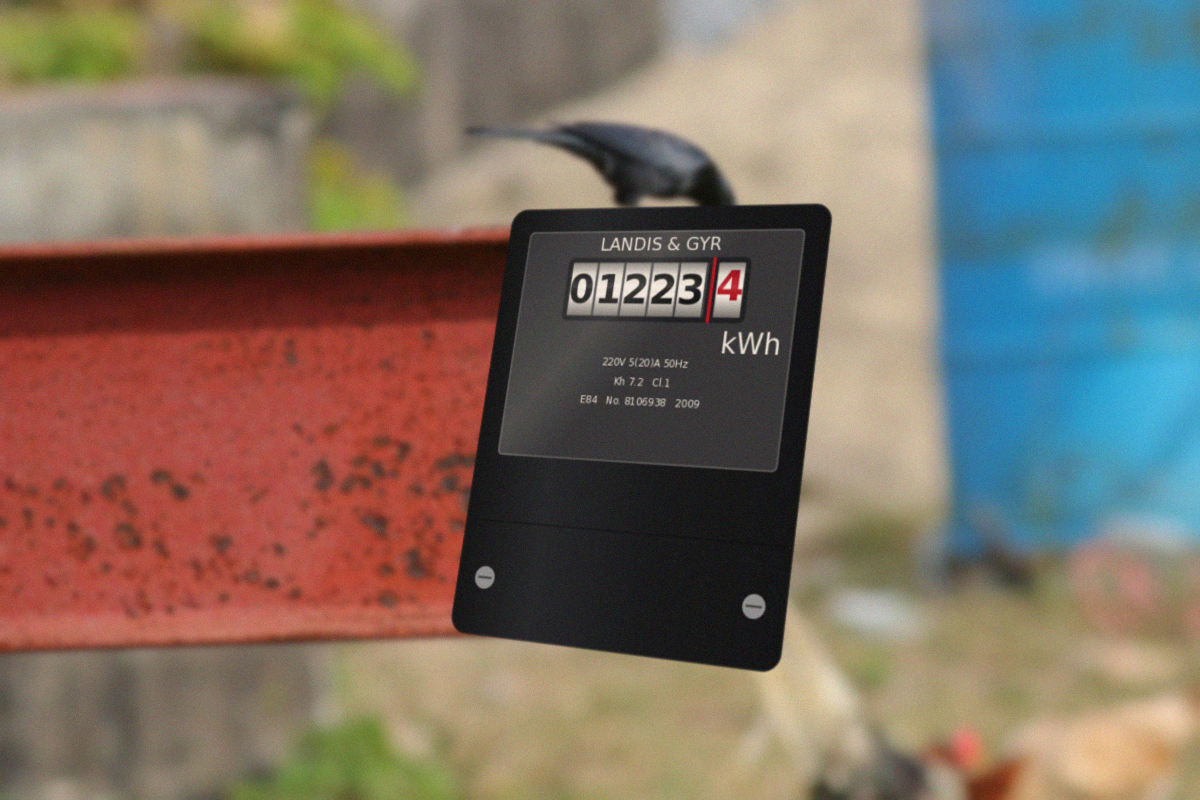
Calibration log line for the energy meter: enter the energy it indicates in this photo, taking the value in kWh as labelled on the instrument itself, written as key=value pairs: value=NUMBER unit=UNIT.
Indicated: value=1223.4 unit=kWh
